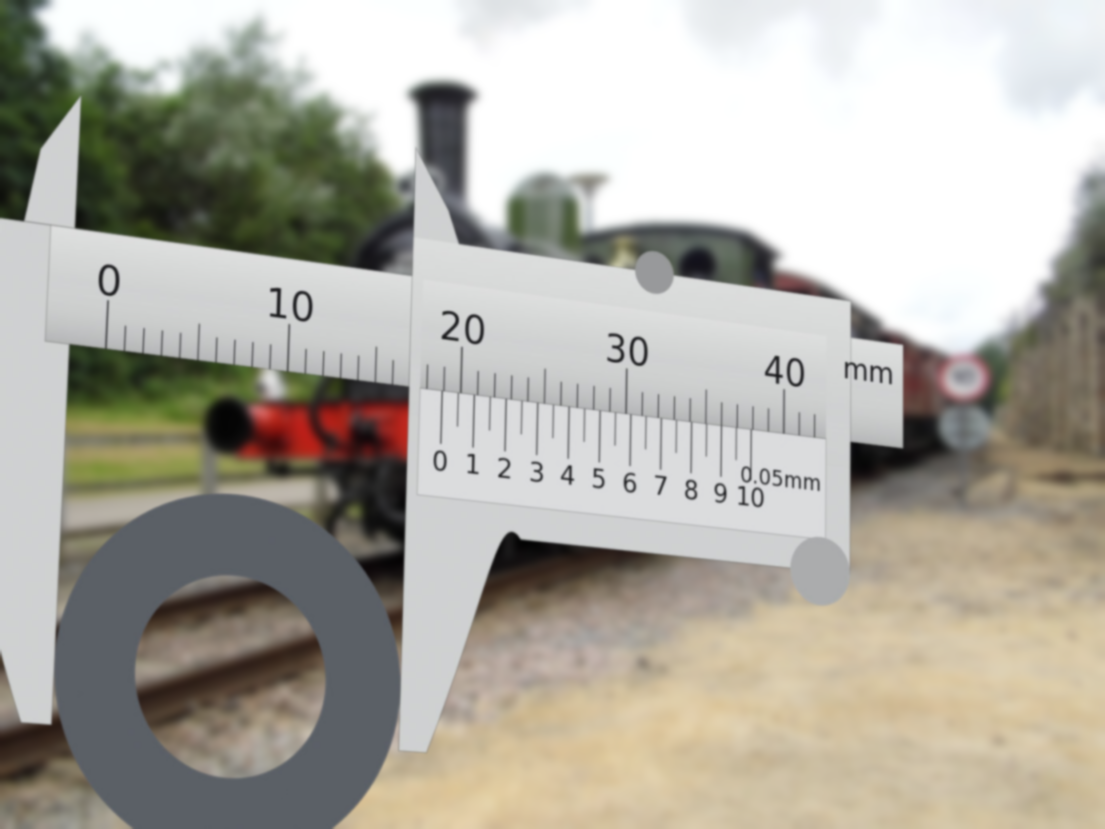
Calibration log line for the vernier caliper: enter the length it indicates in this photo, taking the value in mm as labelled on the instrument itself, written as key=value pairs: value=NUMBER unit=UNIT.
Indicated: value=18.9 unit=mm
